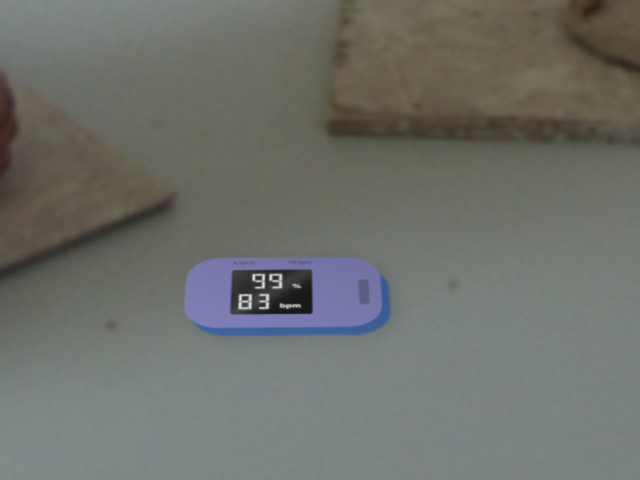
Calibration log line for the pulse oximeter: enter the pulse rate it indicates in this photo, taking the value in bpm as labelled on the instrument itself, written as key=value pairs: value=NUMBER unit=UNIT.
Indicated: value=83 unit=bpm
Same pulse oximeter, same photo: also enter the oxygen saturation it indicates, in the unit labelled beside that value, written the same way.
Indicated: value=99 unit=%
